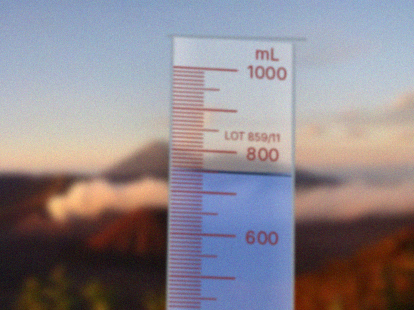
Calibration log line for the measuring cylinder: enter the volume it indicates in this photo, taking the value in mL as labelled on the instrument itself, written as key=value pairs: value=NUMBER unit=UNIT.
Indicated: value=750 unit=mL
